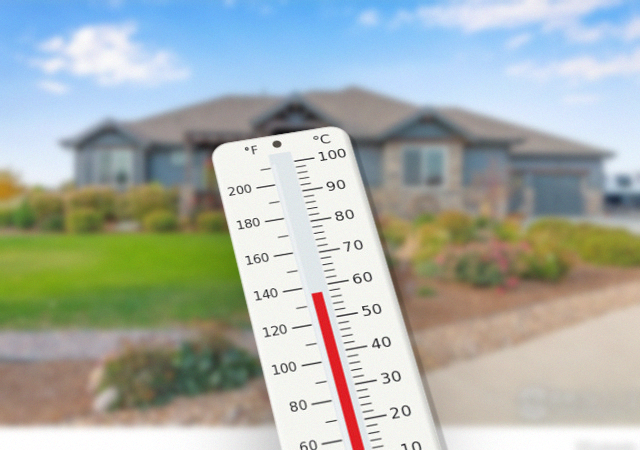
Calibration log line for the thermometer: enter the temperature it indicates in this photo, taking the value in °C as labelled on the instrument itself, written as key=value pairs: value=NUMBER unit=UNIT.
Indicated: value=58 unit=°C
